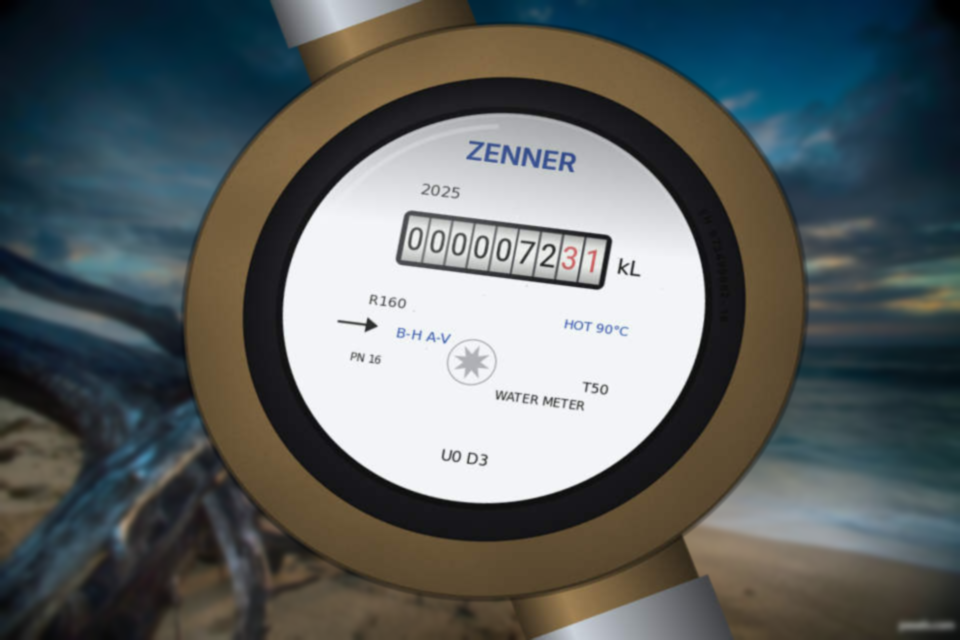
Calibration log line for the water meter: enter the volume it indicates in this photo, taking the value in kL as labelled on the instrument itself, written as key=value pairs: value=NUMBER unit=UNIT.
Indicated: value=72.31 unit=kL
